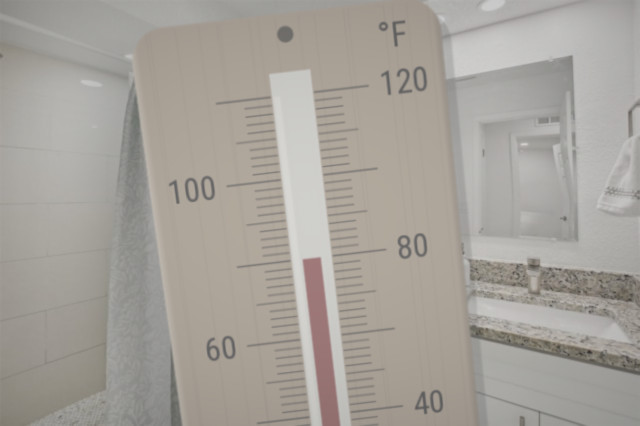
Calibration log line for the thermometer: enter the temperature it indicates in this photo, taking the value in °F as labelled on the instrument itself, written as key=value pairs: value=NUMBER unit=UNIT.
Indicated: value=80 unit=°F
